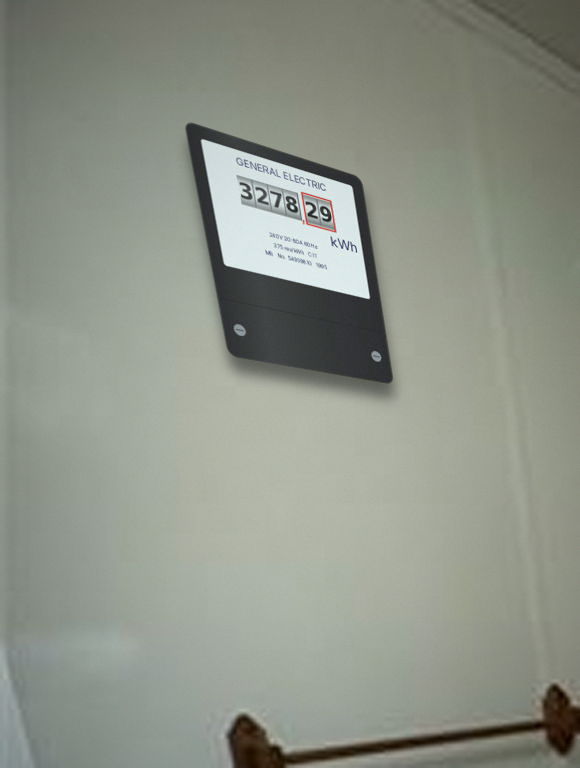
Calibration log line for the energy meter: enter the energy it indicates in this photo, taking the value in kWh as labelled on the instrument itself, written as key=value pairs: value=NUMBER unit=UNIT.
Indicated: value=3278.29 unit=kWh
